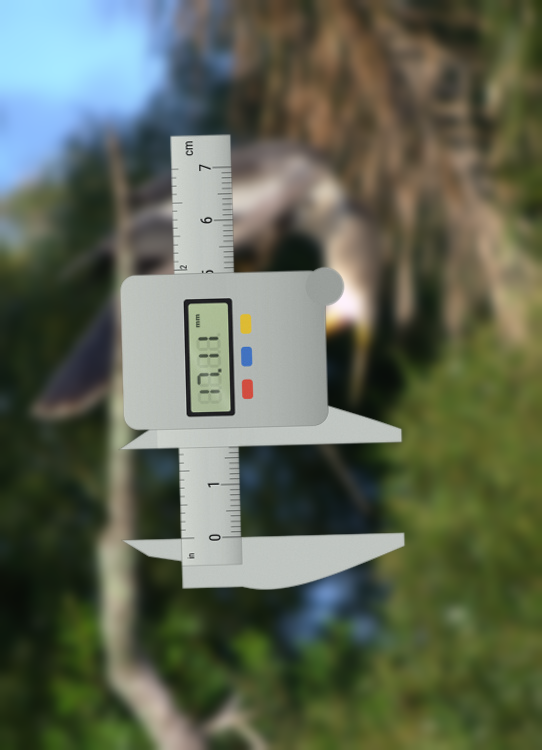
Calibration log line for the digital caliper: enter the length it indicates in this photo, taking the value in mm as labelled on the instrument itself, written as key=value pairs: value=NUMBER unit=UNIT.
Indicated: value=17.11 unit=mm
